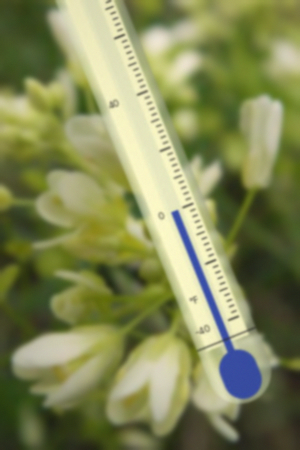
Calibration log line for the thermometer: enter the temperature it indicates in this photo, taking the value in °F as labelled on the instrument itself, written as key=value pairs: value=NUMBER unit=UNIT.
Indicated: value=0 unit=°F
